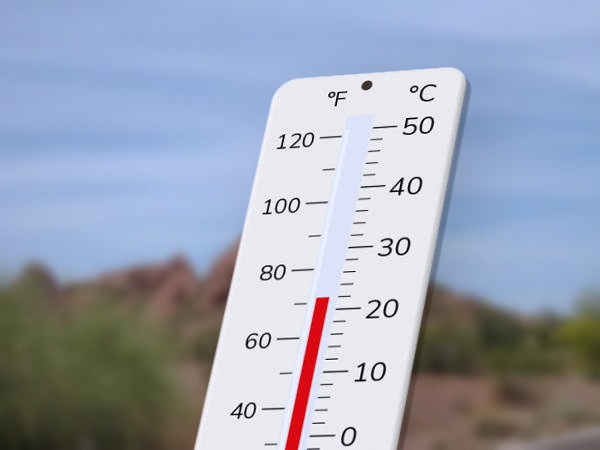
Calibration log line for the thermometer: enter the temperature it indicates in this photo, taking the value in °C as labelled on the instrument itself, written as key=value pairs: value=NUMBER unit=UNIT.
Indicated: value=22 unit=°C
